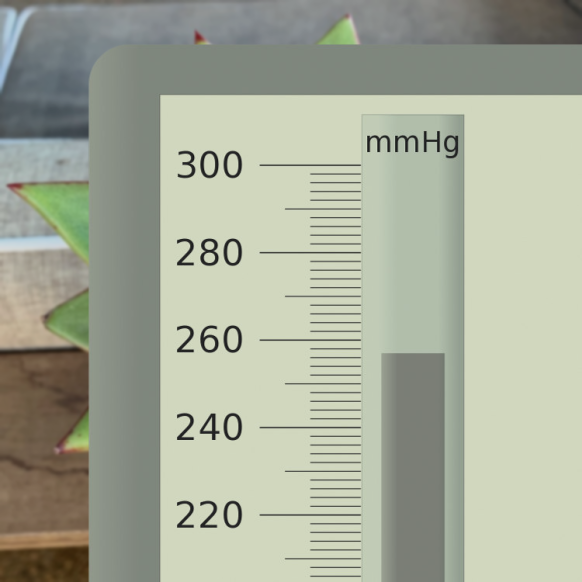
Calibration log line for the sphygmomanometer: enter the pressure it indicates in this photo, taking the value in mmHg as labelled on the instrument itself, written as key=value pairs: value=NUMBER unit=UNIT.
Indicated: value=257 unit=mmHg
